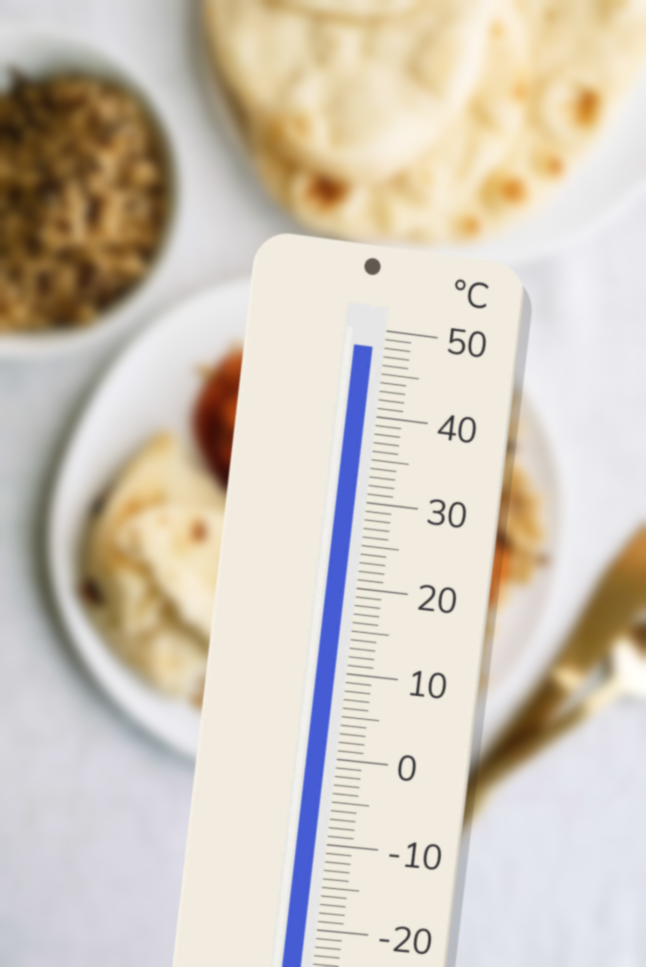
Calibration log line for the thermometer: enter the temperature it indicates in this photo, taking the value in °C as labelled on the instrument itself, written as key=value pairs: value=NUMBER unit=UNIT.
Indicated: value=48 unit=°C
